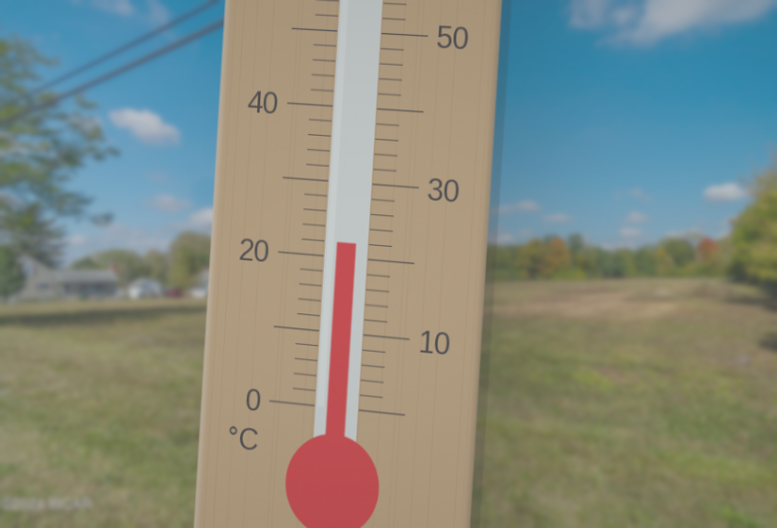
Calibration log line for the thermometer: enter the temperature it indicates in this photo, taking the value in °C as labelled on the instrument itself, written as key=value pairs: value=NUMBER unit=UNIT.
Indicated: value=22 unit=°C
